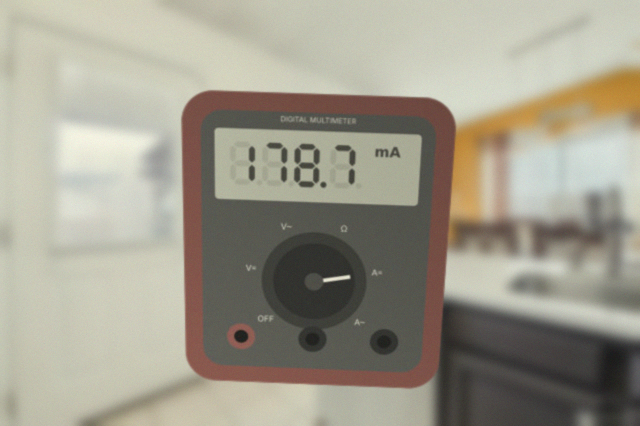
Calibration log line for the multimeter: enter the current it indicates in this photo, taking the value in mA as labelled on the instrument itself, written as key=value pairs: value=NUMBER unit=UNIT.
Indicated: value=178.7 unit=mA
